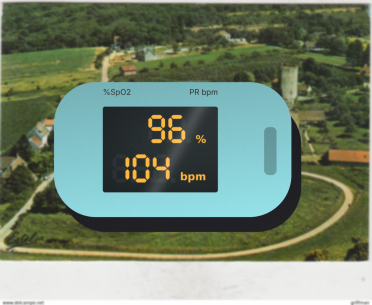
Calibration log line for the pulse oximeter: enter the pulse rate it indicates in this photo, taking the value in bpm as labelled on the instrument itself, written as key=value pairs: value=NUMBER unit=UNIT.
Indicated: value=104 unit=bpm
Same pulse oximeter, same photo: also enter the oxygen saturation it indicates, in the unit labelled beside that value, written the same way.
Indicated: value=96 unit=%
